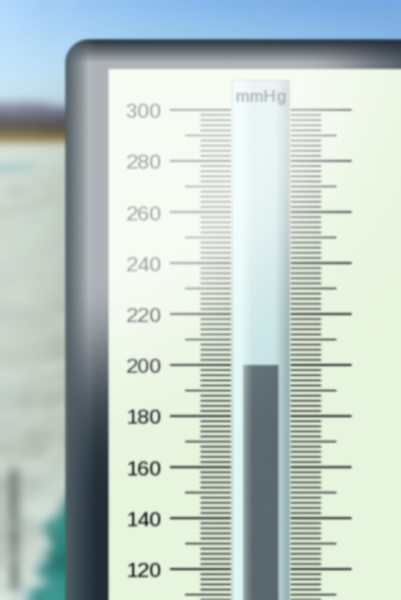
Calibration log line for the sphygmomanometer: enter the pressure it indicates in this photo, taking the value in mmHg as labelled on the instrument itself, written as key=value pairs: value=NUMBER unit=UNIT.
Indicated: value=200 unit=mmHg
